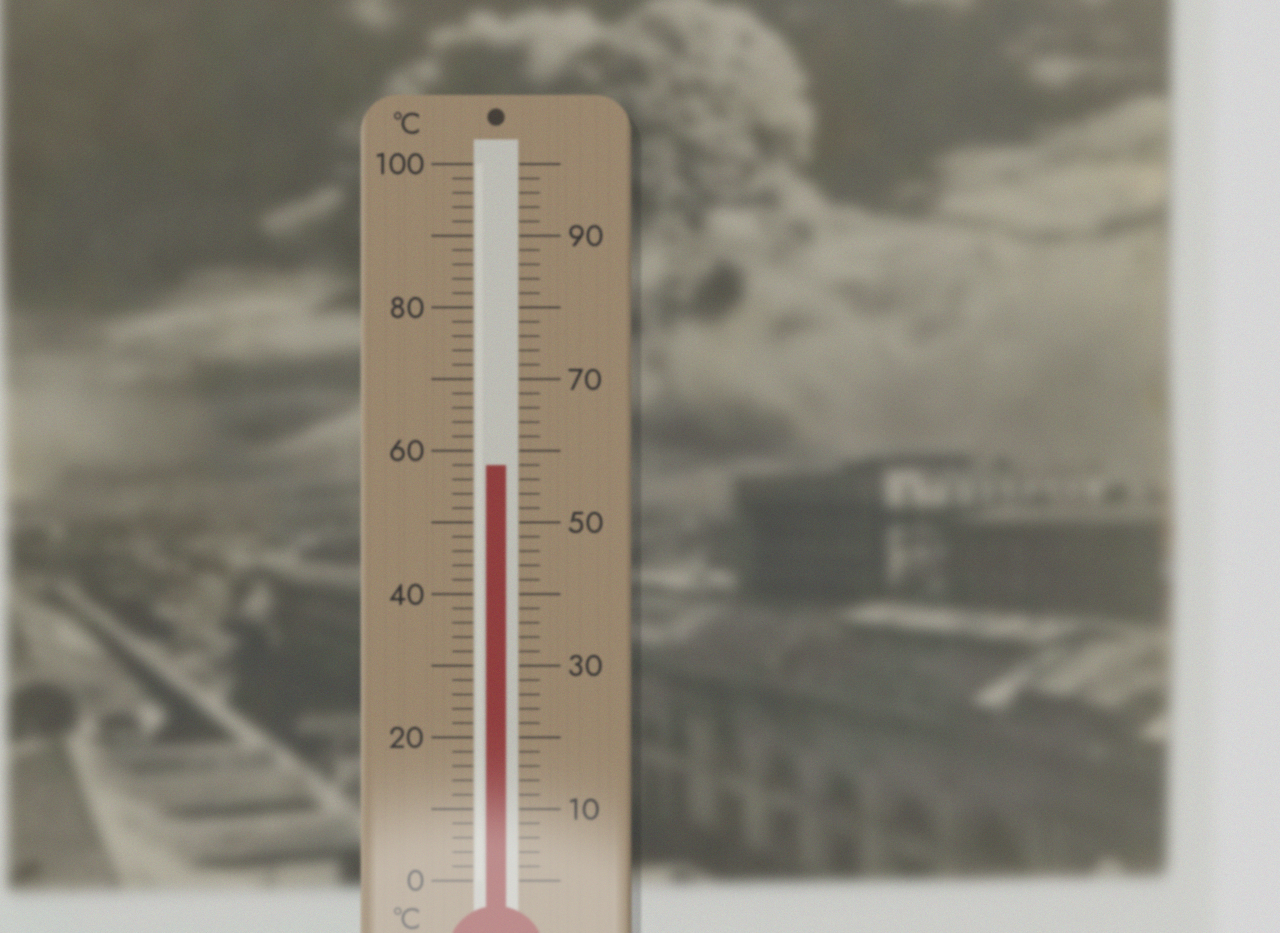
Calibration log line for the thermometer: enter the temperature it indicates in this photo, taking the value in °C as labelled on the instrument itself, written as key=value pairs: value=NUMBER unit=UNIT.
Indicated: value=58 unit=°C
